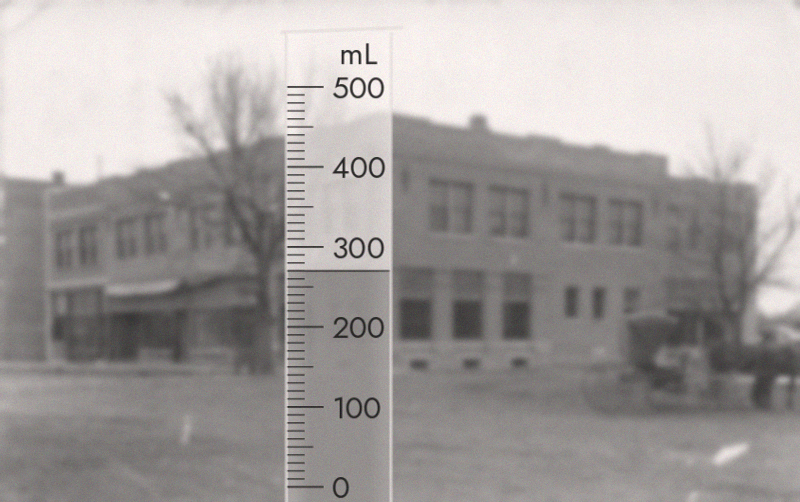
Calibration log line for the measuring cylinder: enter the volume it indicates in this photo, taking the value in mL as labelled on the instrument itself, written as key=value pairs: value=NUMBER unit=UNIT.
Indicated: value=270 unit=mL
